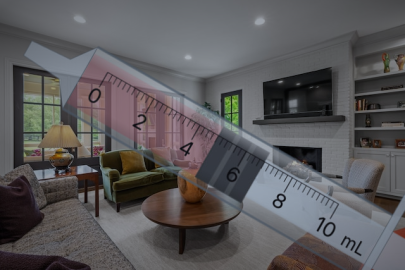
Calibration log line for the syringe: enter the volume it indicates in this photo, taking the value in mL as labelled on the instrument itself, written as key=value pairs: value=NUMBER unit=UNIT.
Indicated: value=4.8 unit=mL
